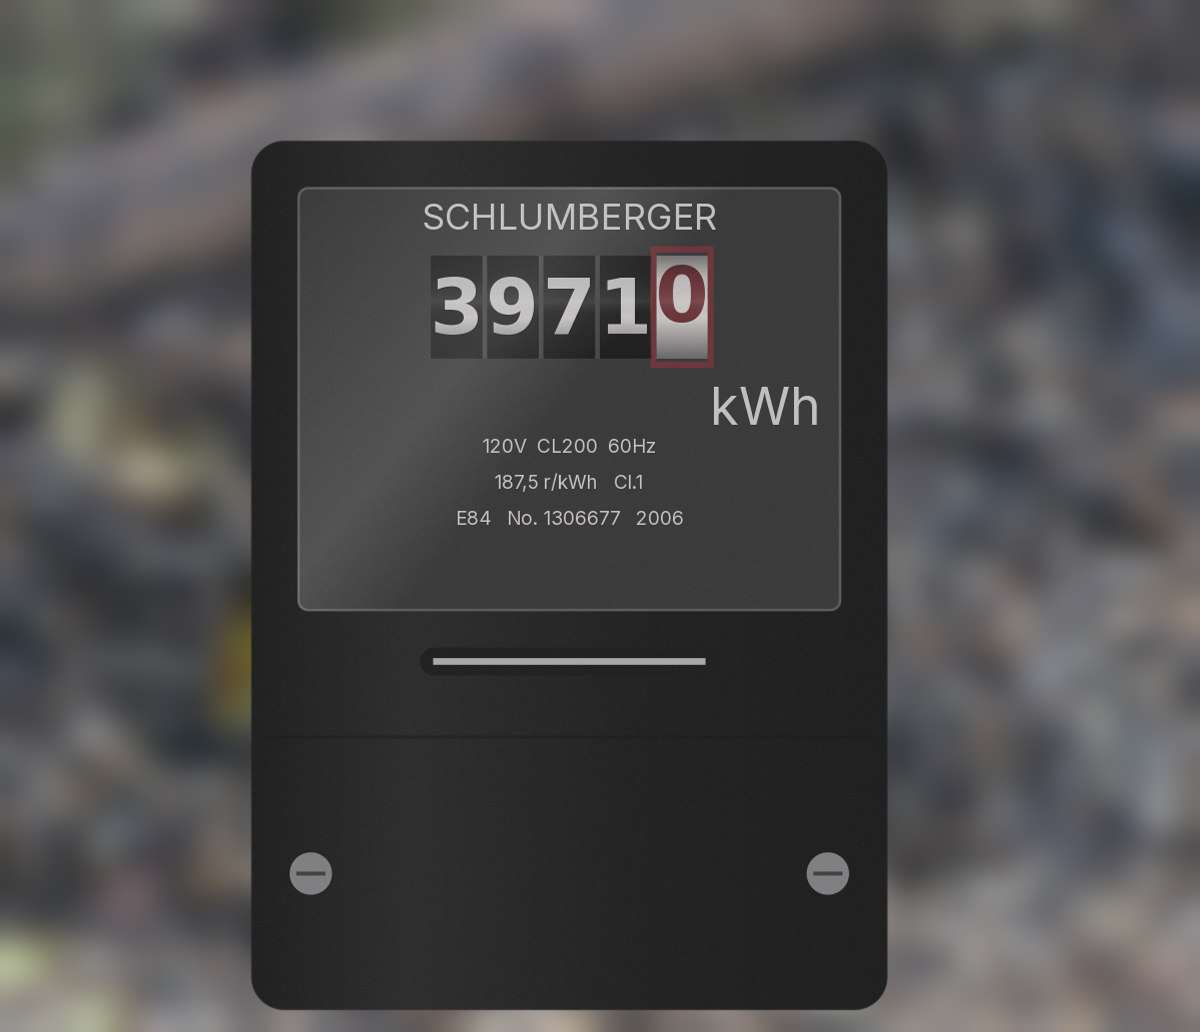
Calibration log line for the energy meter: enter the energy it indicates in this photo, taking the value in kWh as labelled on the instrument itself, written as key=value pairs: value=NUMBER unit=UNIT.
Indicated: value=3971.0 unit=kWh
